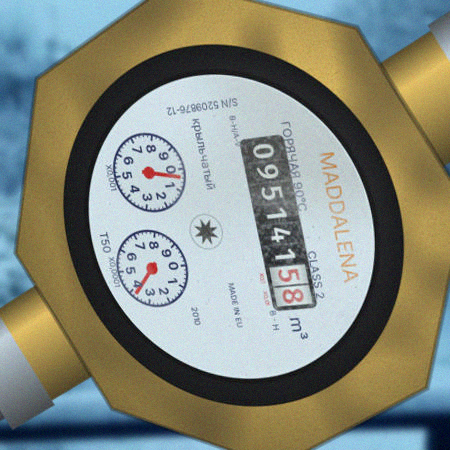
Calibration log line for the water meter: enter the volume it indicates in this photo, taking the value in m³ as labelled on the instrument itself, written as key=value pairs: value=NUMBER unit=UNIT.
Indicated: value=95141.5803 unit=m³
